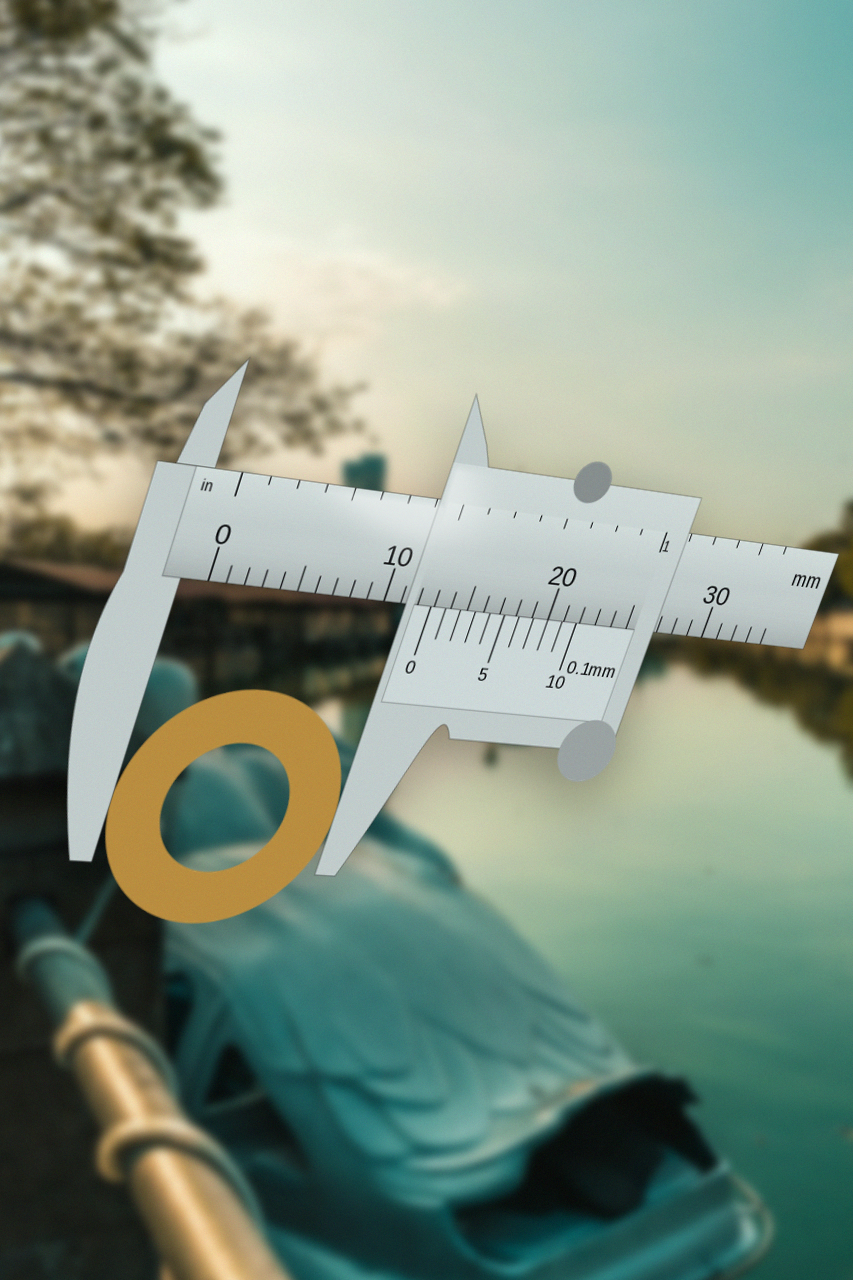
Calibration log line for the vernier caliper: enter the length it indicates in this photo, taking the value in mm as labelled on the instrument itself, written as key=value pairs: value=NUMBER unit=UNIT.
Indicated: value=12.8 unit=mm
